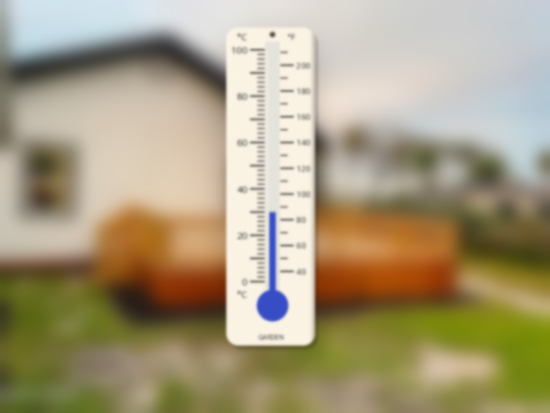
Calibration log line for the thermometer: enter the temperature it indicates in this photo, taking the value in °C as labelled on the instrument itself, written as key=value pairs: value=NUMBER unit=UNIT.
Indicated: value=30 unit=°C
